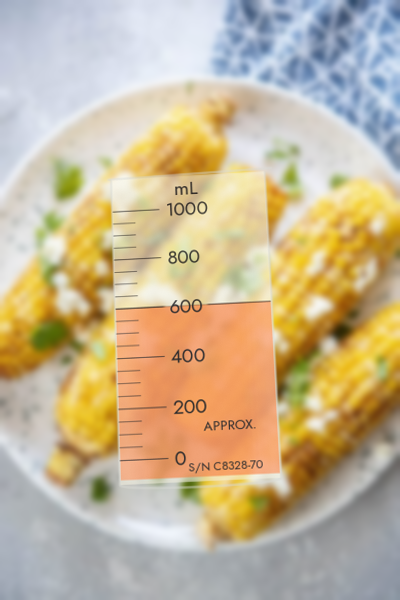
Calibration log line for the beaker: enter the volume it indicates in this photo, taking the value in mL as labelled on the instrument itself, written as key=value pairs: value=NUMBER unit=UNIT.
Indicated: value=600 unit=mL
